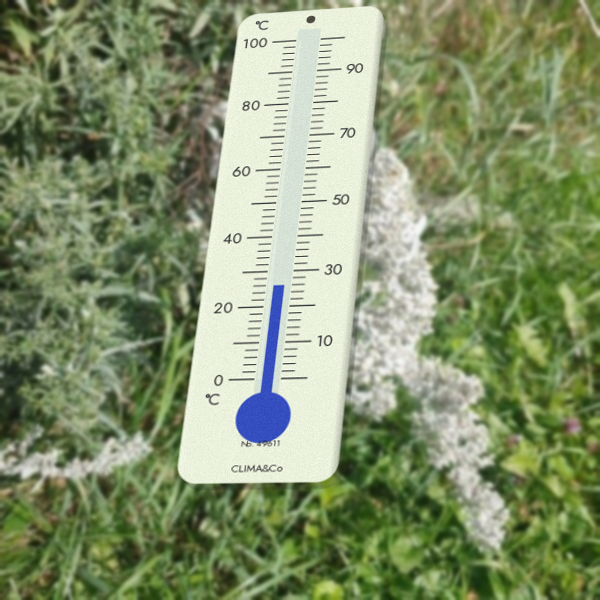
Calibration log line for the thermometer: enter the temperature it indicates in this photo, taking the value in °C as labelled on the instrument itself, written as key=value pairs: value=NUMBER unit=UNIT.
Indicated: value=26 unit=°C
